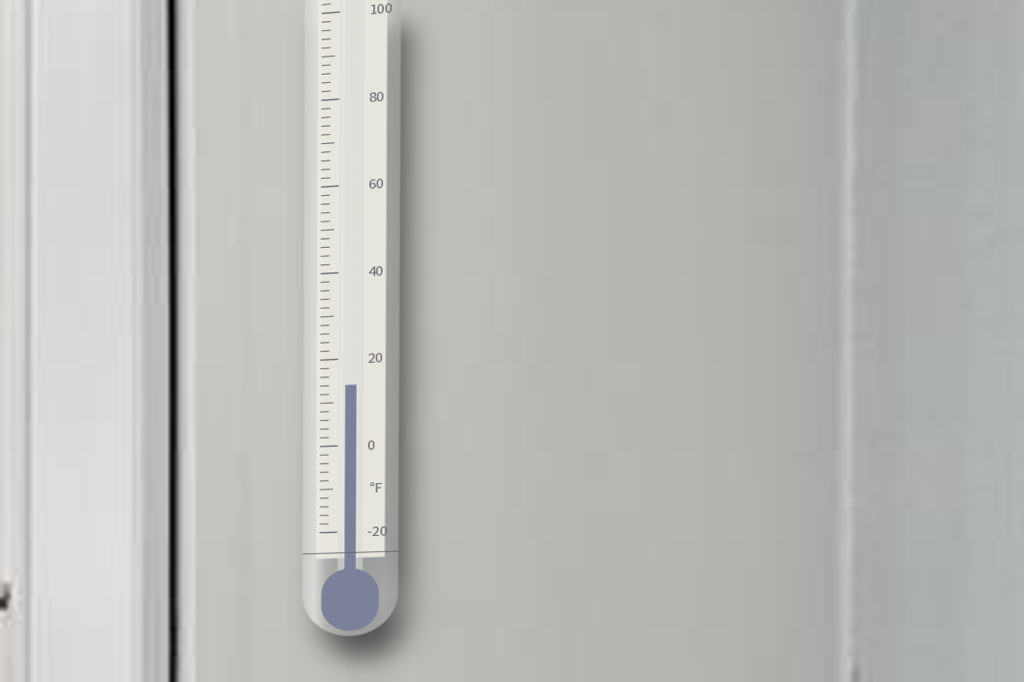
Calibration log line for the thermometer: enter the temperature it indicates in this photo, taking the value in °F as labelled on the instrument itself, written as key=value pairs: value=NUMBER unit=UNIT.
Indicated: value=14 unit=°F
